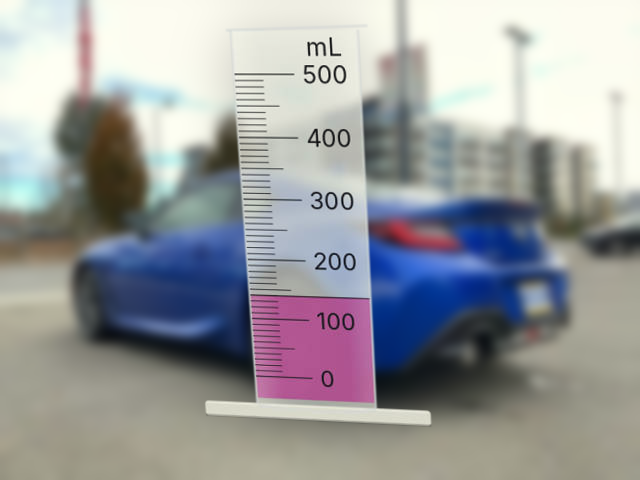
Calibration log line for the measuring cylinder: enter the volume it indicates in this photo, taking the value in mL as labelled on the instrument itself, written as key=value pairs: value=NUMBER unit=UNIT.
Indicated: value=140 unit=mL
